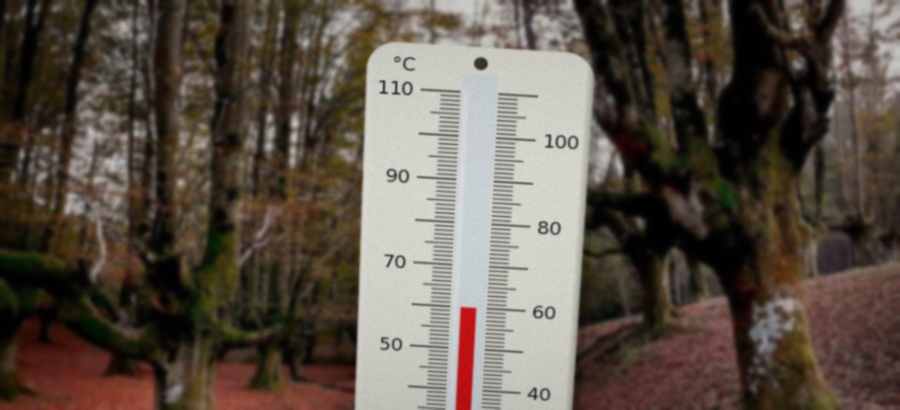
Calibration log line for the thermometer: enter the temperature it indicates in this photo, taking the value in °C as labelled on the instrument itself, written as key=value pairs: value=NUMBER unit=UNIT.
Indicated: value=60 unit=°C
